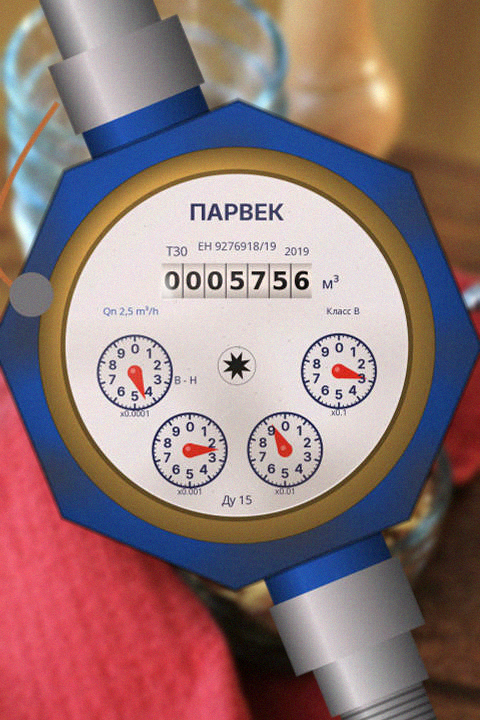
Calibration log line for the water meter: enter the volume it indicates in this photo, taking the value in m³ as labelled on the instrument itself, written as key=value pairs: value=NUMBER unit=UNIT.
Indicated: value=5756.2924 unit=m³
